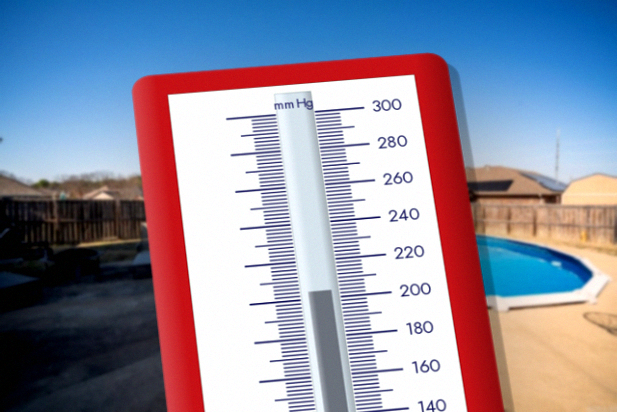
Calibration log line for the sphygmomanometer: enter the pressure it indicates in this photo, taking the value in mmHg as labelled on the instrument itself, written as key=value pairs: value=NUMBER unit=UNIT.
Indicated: value=204 unit=mmHg
